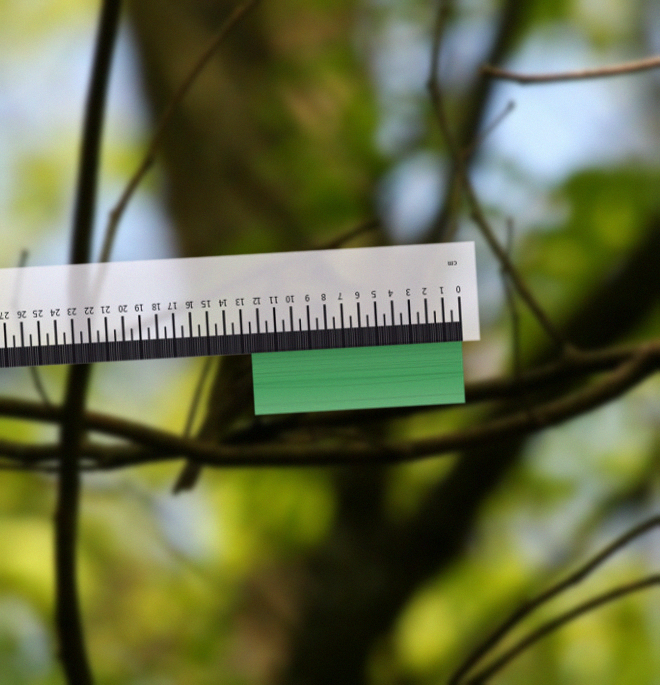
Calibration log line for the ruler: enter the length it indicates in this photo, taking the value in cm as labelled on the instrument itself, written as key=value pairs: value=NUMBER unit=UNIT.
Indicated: value=12.5 unit=cm
